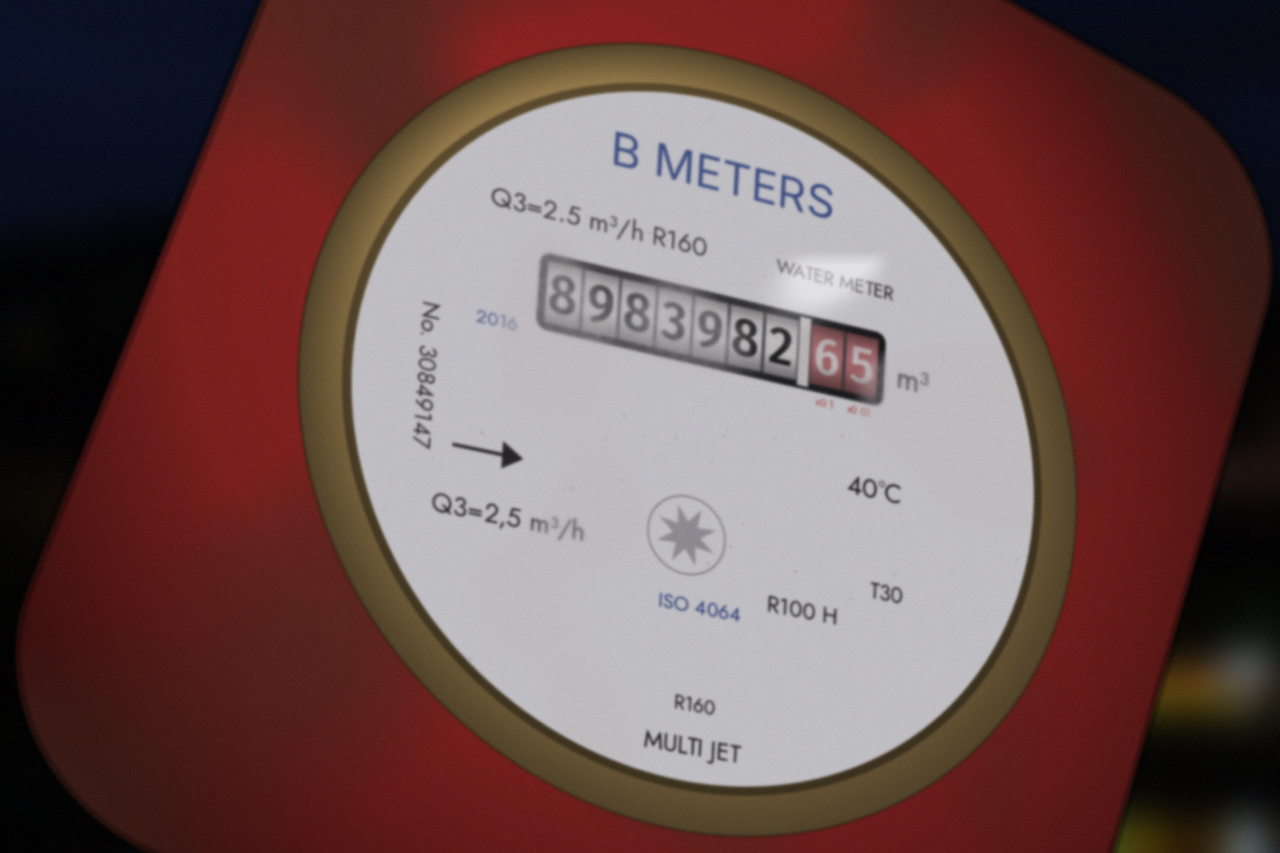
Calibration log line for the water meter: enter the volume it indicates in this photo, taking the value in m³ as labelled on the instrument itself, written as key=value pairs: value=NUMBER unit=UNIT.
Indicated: value=8983982.65 unit=m³
